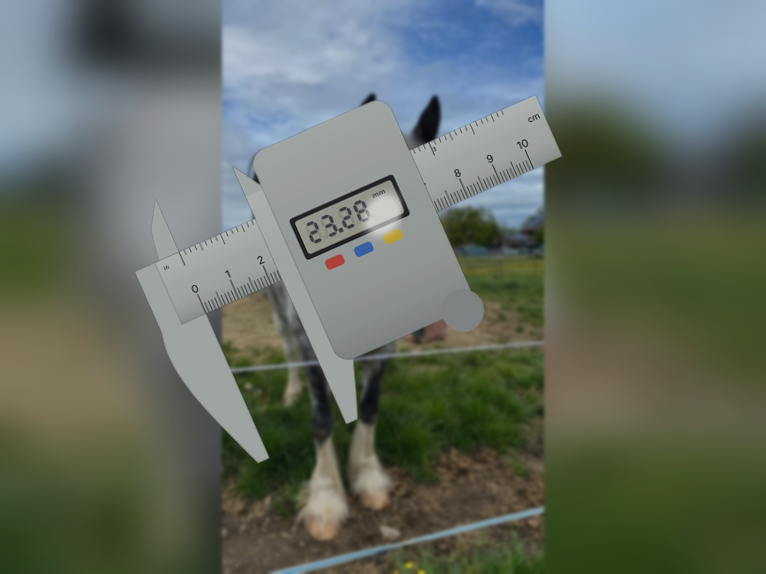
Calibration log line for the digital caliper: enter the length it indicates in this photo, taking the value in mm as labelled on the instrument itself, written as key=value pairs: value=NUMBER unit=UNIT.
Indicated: value=23.28 unit=mm
